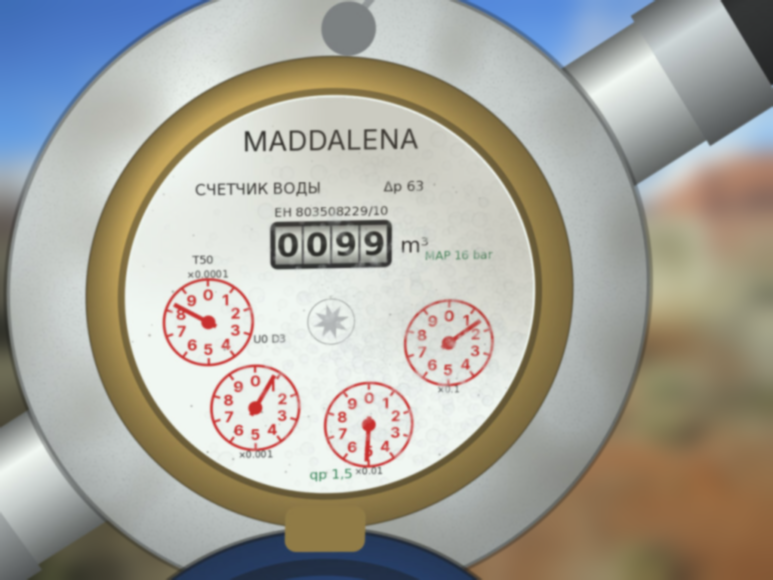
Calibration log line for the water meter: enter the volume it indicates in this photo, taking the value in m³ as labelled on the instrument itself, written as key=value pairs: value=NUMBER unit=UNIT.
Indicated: value=99.1508 unit=m³
